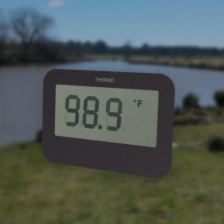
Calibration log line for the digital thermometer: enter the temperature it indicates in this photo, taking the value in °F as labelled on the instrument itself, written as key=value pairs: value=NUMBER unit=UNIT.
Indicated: value=98.9 unit=°F
